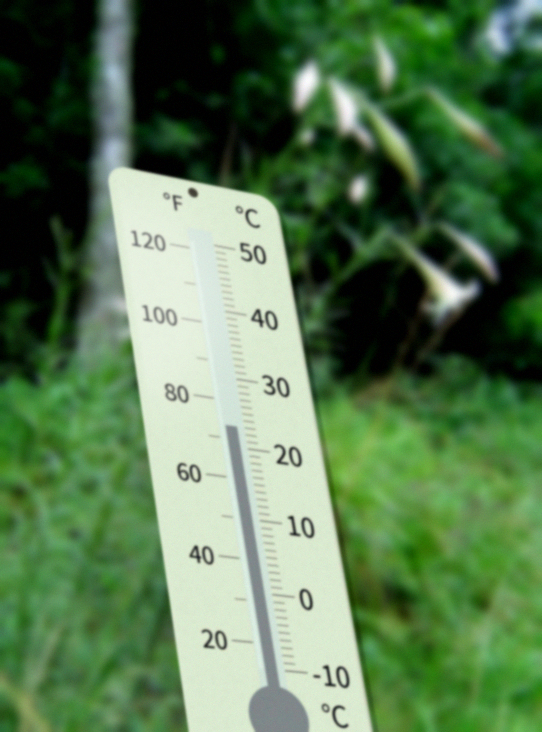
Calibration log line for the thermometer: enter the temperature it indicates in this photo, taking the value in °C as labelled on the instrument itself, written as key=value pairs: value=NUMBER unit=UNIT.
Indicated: value=23 unit=°C
